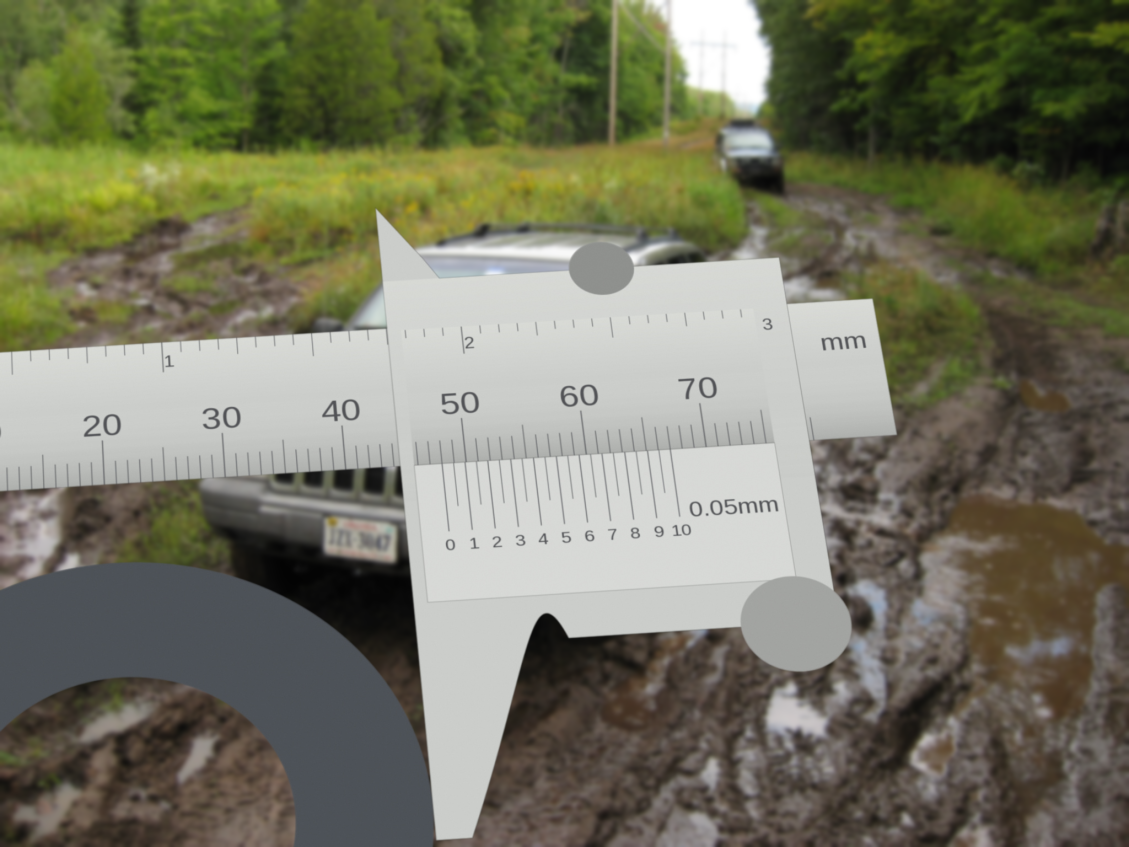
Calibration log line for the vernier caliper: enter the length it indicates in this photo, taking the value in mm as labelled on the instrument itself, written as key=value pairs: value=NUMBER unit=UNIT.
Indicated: value=48.0 unit=mm
